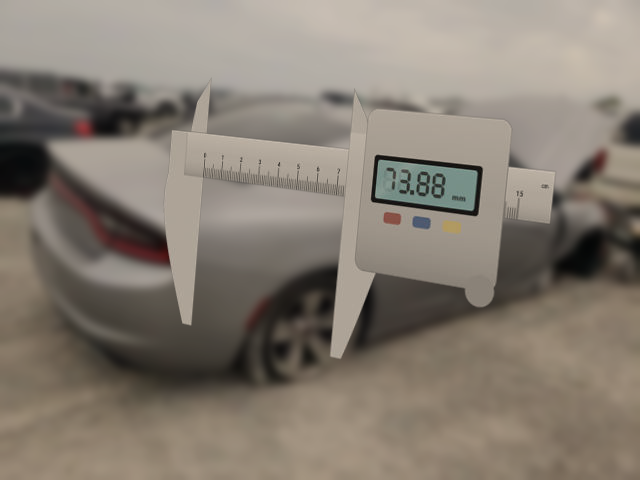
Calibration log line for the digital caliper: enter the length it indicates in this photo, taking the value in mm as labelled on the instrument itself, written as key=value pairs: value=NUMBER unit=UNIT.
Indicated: value=73.88 unit=mm
